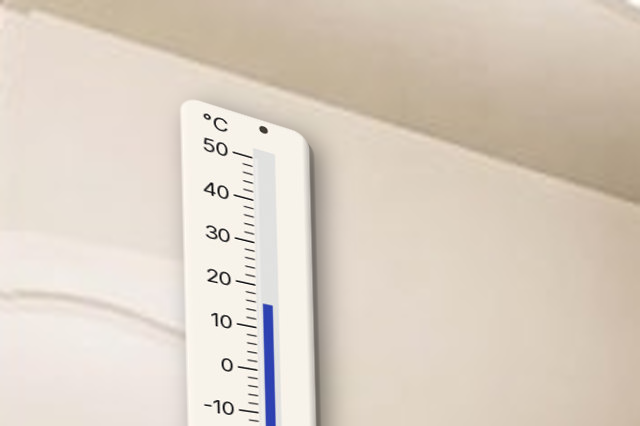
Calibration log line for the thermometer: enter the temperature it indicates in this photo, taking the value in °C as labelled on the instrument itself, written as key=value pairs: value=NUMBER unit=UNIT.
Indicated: value=16 unit=°C
